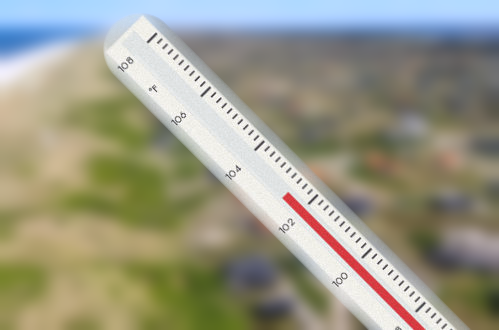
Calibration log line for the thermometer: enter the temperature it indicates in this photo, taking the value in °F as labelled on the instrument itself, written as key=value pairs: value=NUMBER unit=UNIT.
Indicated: value=102.6 unit=°F
